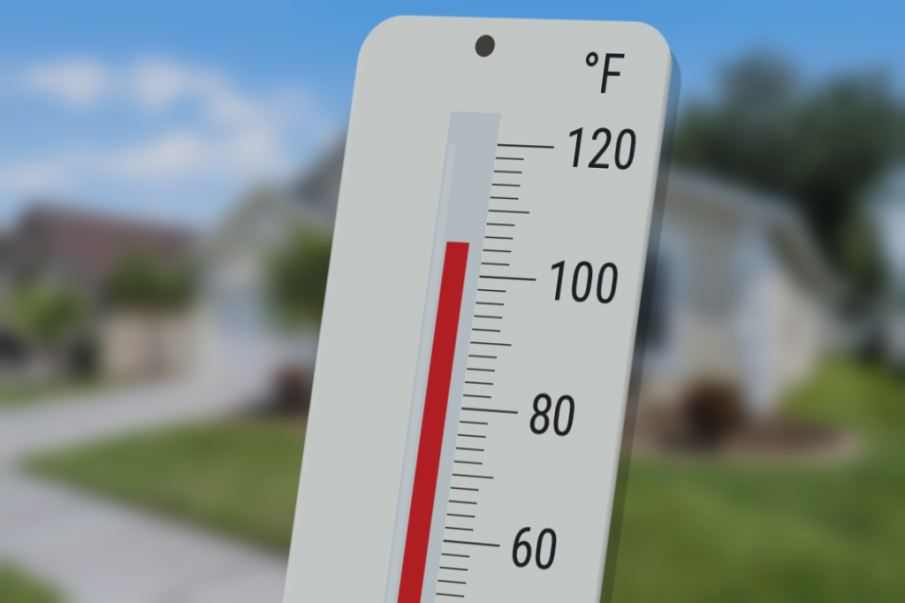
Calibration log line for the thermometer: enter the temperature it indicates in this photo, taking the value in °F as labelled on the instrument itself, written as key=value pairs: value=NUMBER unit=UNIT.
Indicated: value=105 unit=°F
